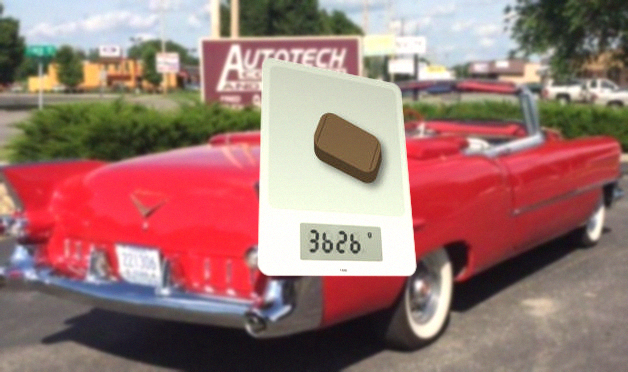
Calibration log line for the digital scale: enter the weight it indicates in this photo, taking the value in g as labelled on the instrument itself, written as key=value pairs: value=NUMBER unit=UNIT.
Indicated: value=3626 unit=g
